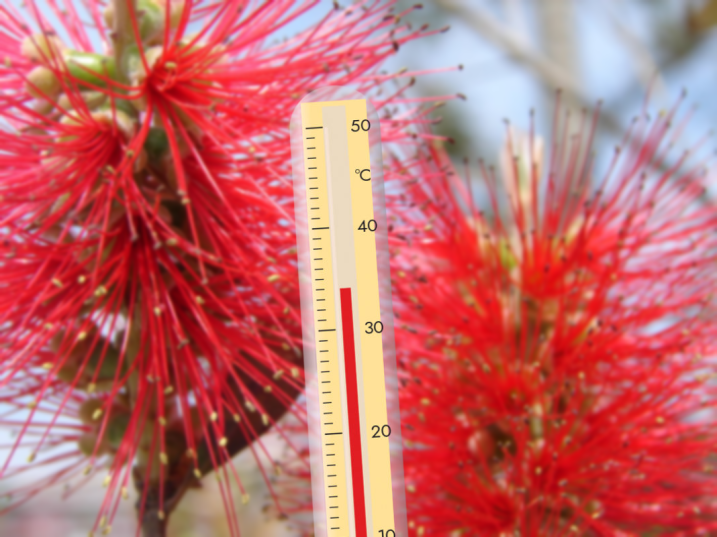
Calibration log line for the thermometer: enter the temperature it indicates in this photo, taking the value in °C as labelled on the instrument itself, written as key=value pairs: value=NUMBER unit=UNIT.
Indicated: value=34 unit=°C
